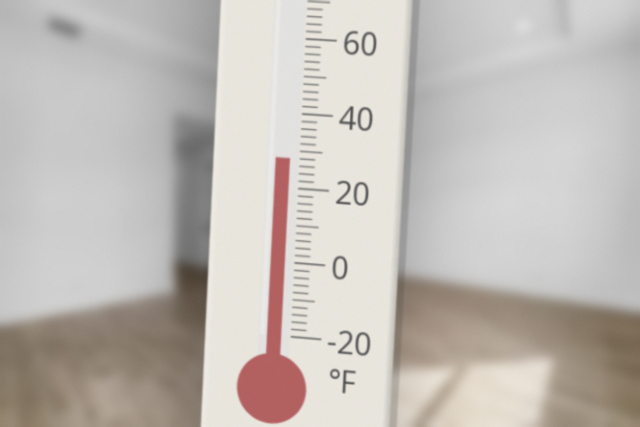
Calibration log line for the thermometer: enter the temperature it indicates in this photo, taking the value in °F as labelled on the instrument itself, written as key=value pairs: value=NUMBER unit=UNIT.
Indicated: value=28 unit=°F
